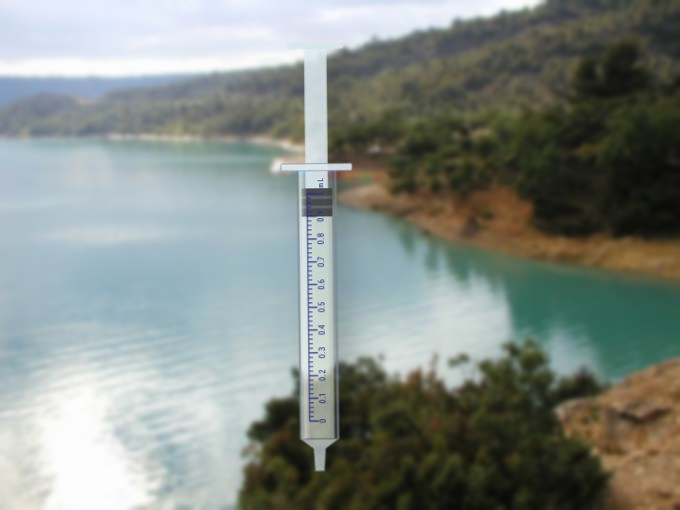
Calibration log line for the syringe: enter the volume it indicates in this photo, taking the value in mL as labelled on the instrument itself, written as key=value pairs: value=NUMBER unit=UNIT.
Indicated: value=0.9 unit=mL
